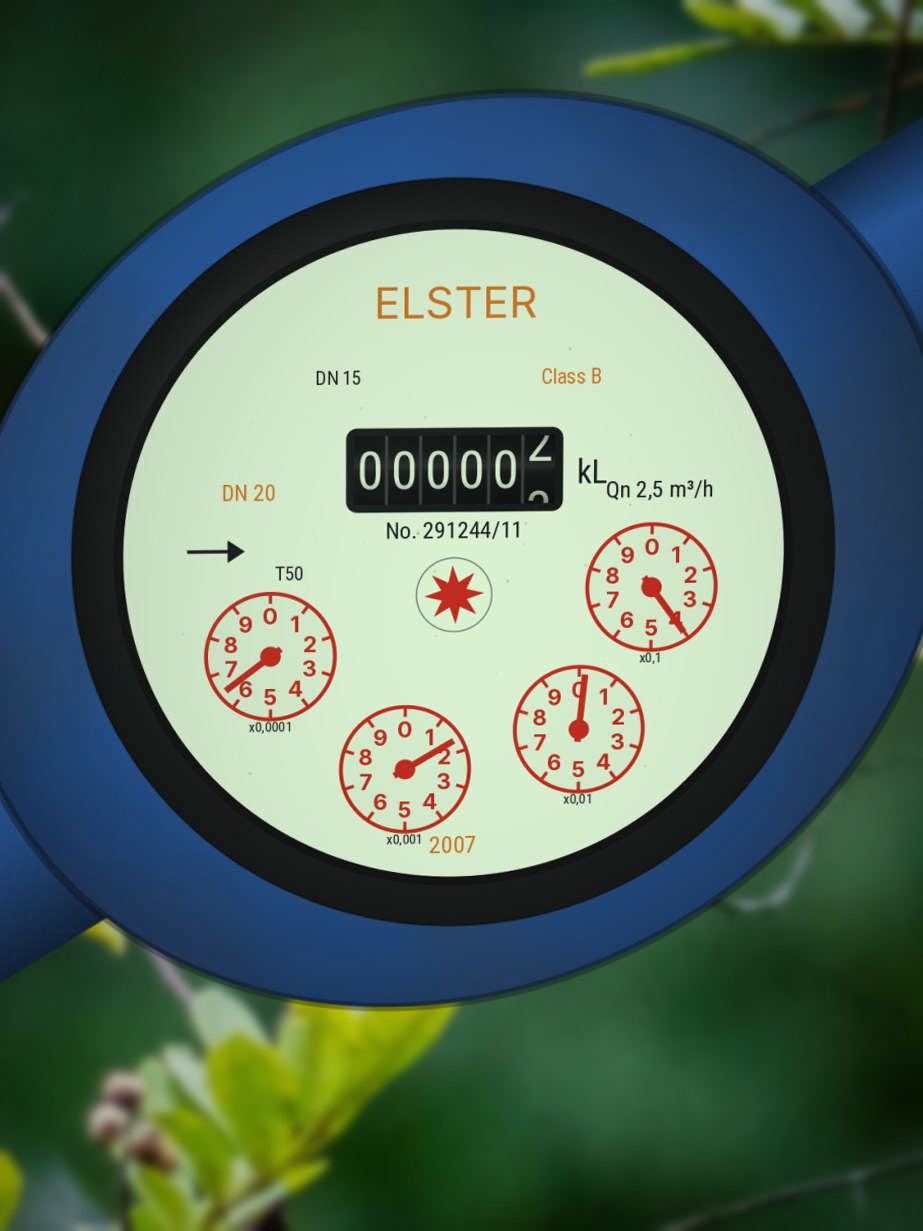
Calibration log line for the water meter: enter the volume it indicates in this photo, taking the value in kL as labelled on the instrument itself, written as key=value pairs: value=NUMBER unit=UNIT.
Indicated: value=2.4016 unit=kL
